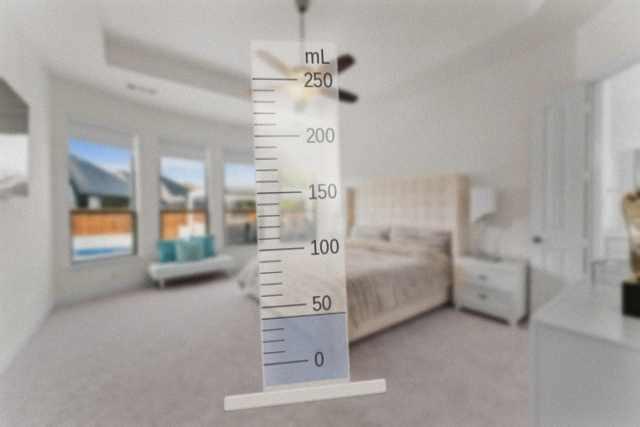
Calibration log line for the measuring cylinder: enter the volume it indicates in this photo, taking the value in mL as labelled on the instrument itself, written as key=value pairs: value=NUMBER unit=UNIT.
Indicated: value=40 unit=mL
